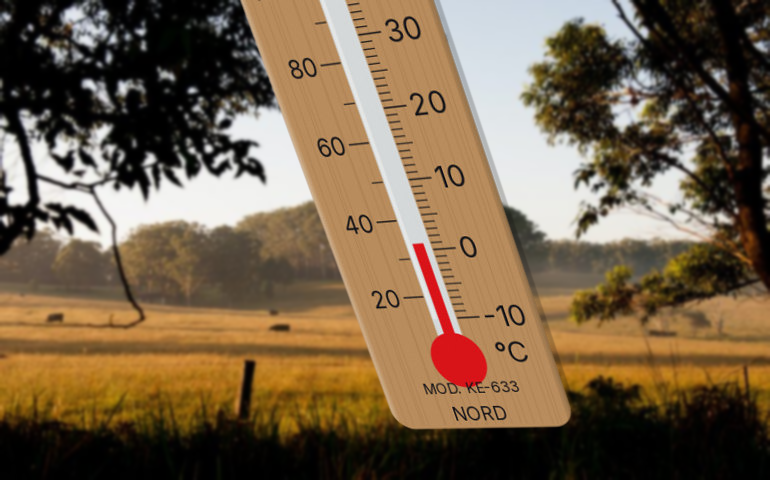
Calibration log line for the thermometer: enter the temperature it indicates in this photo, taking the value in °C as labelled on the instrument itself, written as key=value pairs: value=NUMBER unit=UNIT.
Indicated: value=1 unit=°C
